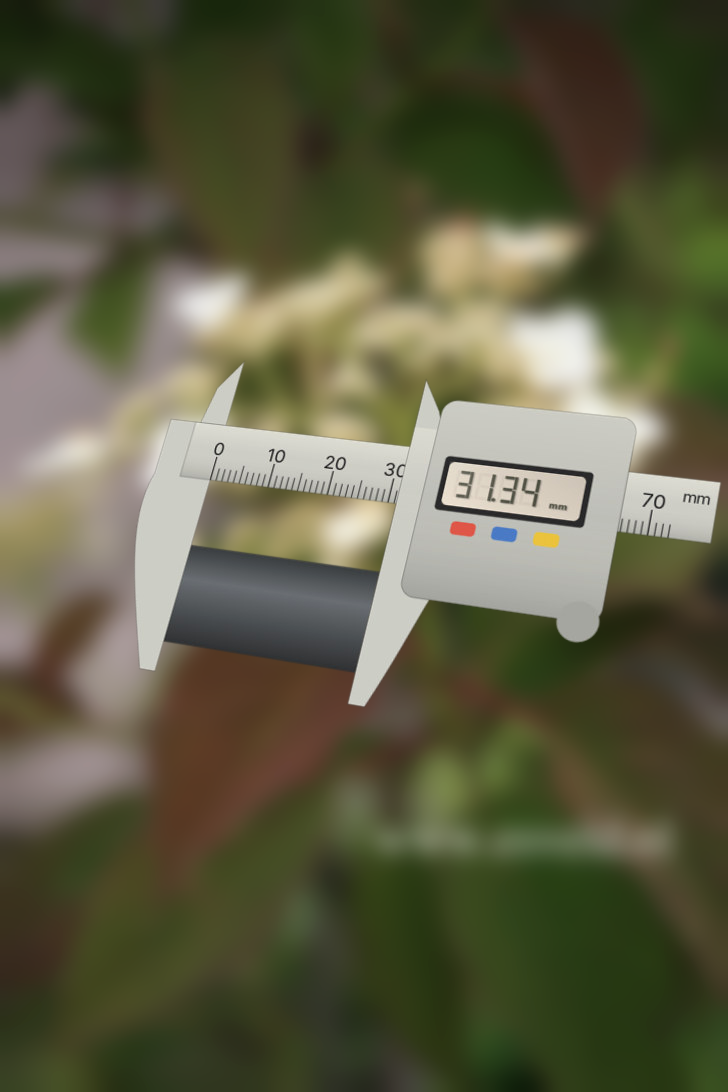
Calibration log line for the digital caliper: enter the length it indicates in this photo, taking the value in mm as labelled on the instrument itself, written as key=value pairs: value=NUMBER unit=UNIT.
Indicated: value=31.34 unit=mm
